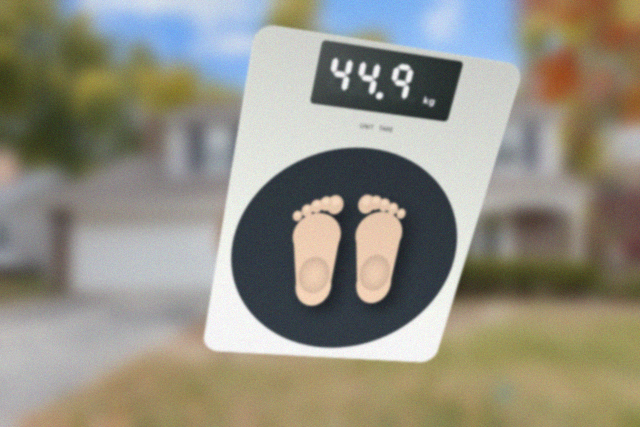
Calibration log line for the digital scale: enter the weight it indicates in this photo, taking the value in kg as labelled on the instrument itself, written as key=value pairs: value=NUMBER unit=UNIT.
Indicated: value=44.9 unit=kg
